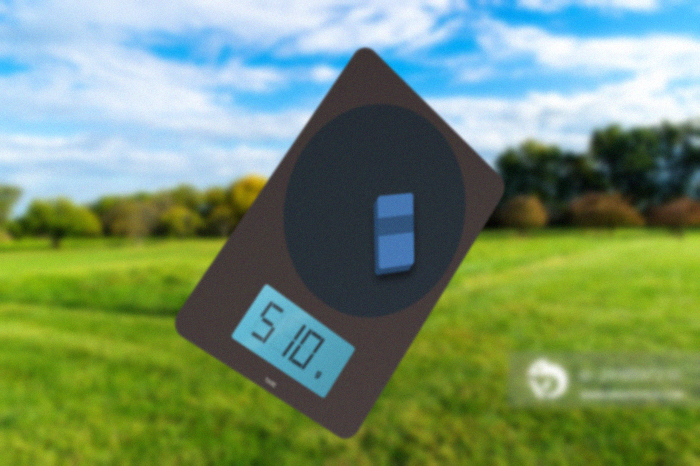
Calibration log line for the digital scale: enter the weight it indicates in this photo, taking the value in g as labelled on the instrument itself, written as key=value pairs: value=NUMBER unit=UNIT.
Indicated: value=510 unit=g
